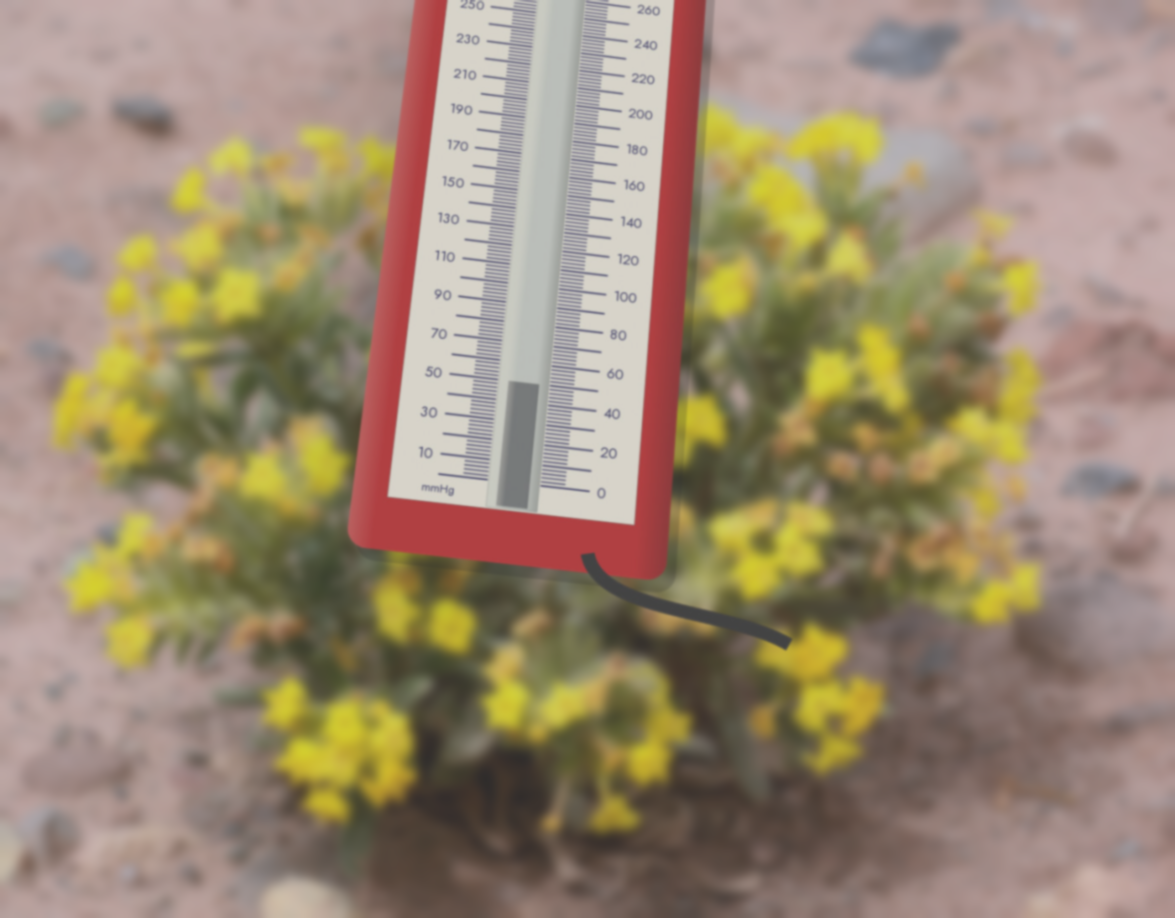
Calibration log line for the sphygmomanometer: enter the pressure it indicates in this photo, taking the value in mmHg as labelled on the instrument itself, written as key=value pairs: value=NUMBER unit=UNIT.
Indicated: value=50 unit=mmHg
